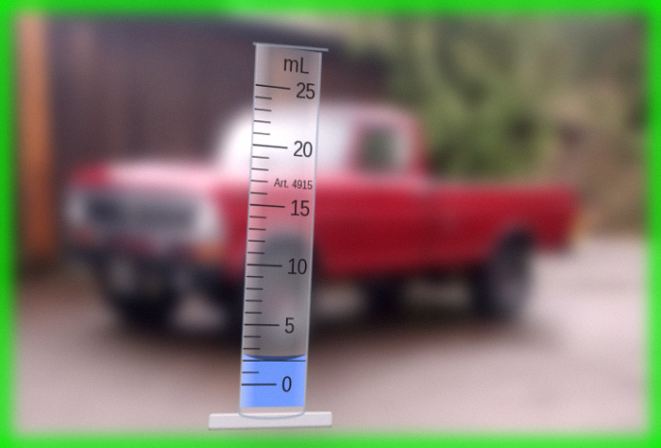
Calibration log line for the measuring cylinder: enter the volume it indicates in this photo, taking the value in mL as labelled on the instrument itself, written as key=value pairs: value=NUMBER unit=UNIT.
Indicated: value=2 unit=mL
